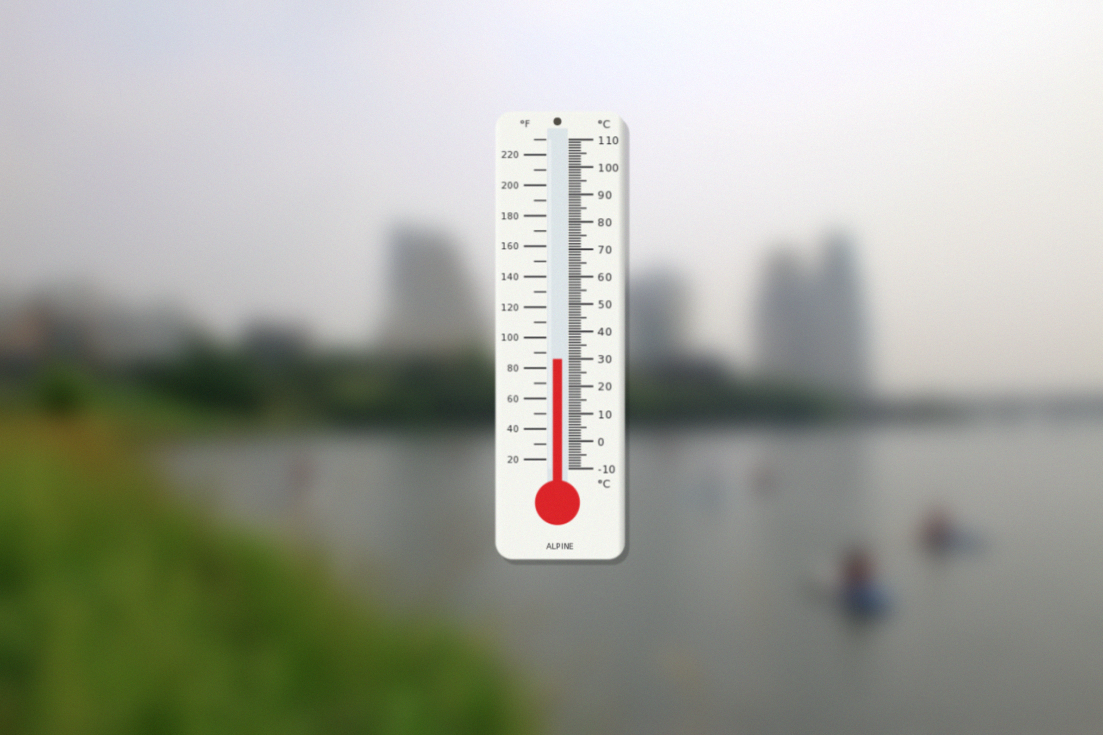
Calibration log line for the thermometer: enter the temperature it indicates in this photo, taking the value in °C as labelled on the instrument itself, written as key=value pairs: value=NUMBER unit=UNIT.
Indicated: value=30 unit=°C
